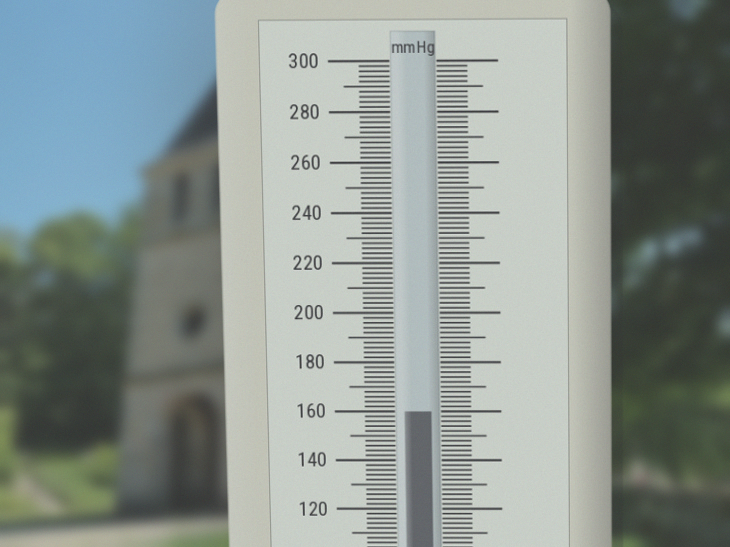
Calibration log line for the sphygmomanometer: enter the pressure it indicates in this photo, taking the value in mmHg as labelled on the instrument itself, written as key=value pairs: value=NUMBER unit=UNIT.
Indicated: value=160 unit=mmHg
